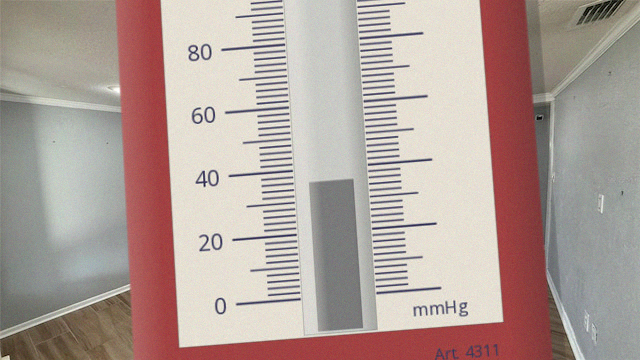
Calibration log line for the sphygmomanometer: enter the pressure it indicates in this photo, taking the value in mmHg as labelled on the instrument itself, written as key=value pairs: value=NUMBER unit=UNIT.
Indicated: value=36 unit=mmHg
